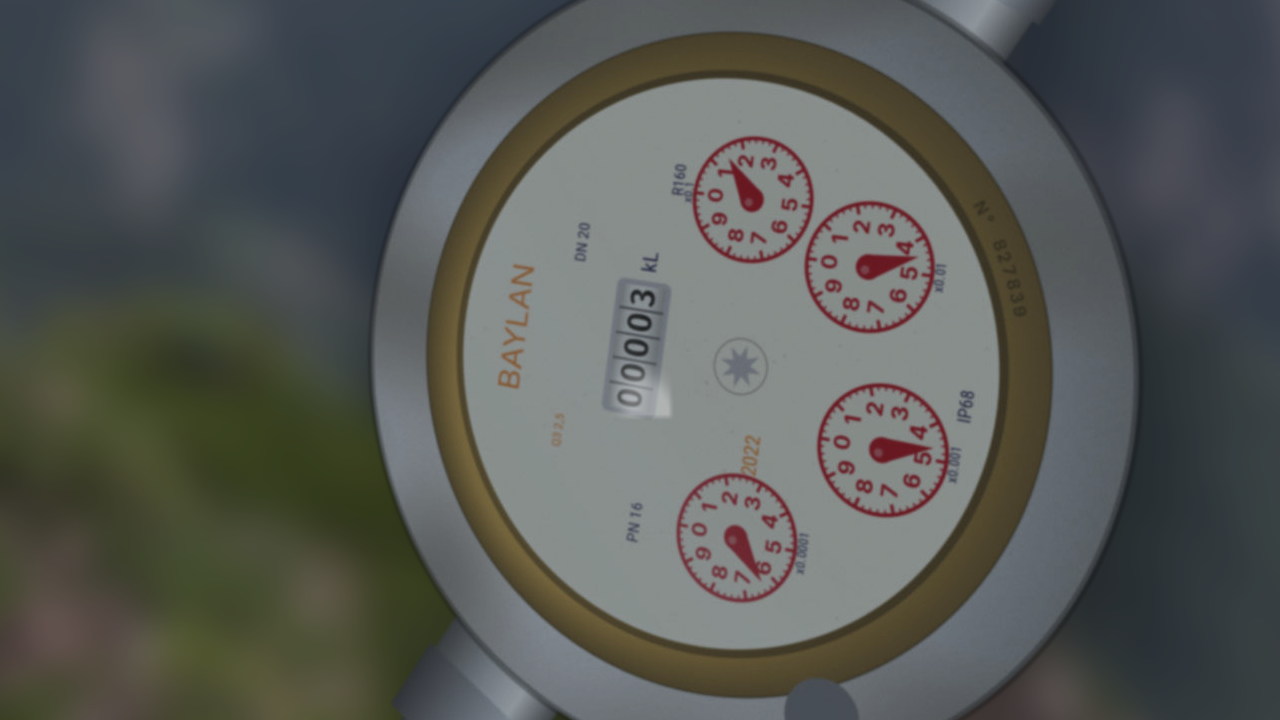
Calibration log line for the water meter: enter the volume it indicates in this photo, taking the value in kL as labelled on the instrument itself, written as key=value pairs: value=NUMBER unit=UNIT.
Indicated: value=3.1446 unit=kL
